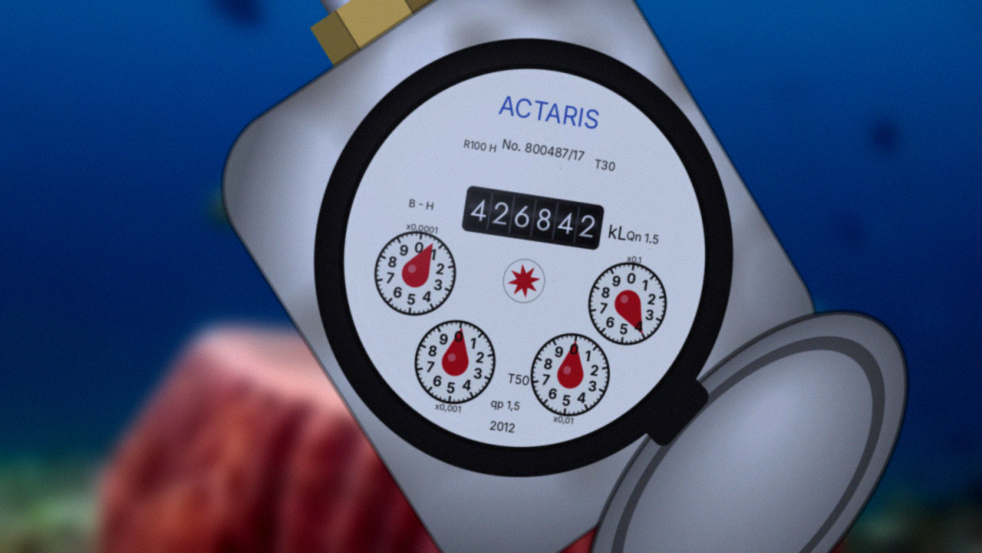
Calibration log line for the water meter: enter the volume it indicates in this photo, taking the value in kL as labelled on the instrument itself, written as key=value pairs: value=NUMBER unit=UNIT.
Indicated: value=426842.4000 unit=kL
